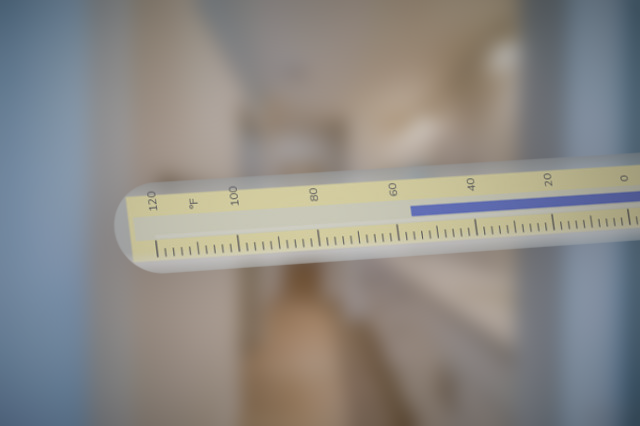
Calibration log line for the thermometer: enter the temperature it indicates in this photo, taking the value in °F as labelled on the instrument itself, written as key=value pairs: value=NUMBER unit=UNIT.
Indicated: value=56 unit=°F
